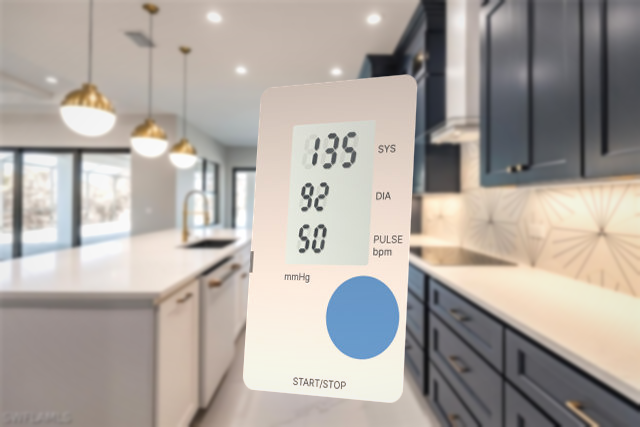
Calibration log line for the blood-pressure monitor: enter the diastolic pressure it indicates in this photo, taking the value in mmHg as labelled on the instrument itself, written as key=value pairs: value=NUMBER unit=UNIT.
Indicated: value=92 unit=mmHg
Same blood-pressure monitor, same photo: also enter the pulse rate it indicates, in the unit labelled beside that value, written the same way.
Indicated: value=50 unit=bpm
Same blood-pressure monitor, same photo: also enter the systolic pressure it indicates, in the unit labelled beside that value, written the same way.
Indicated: value=135 unit=mmHg
